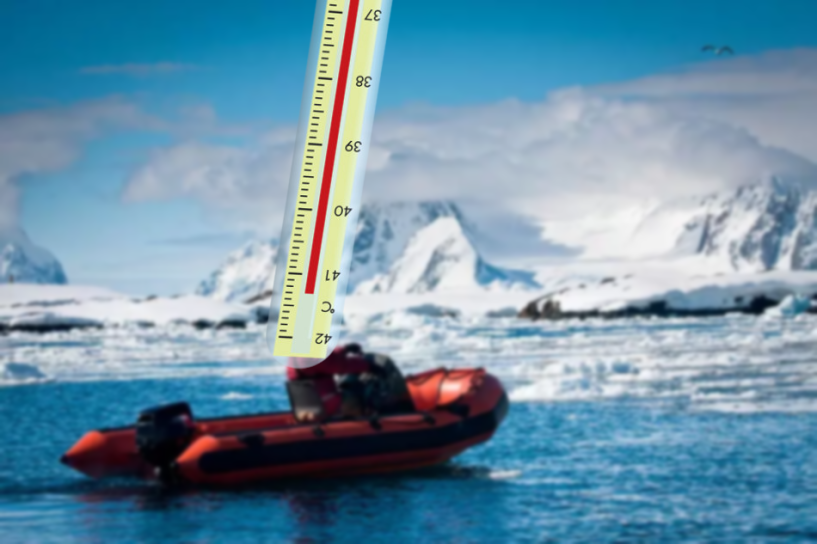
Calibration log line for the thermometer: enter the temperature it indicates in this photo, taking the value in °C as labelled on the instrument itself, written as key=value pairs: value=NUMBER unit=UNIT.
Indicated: value=41.3 unit=°C
